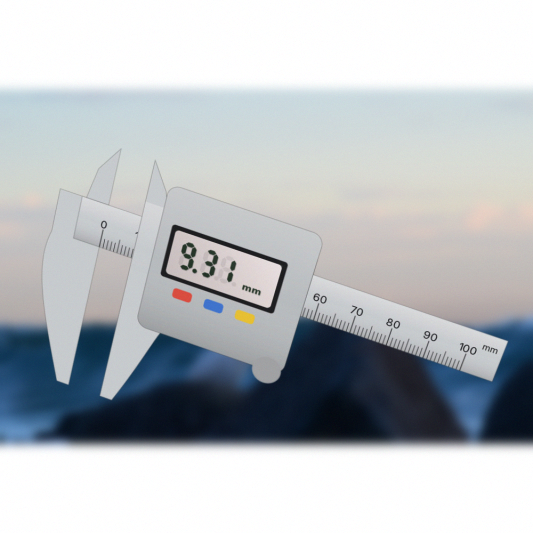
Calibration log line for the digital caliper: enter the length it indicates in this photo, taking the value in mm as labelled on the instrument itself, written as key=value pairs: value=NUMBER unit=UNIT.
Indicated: value=9.31 unit=mm
